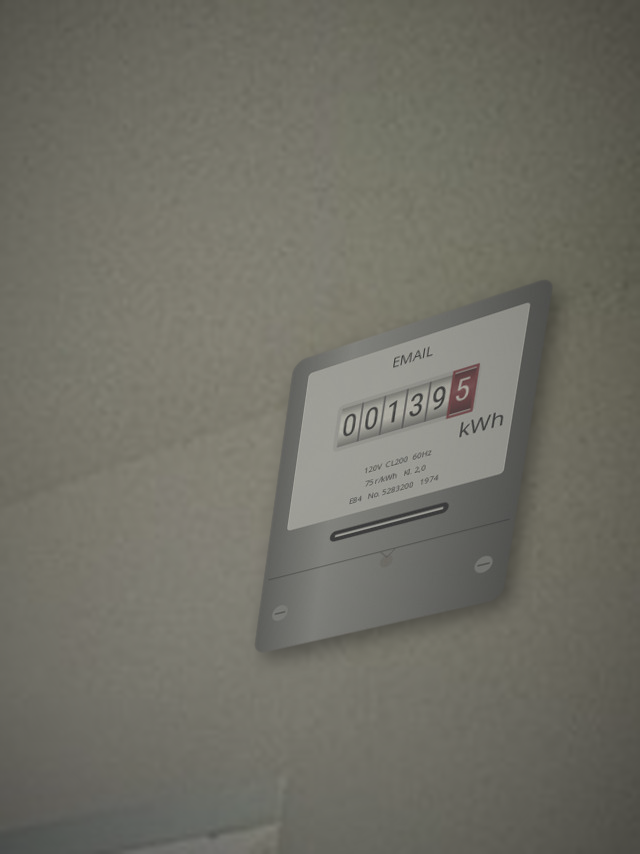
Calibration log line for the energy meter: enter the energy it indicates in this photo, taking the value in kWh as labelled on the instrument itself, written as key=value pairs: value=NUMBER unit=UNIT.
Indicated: value=139.5 unit=kWh
